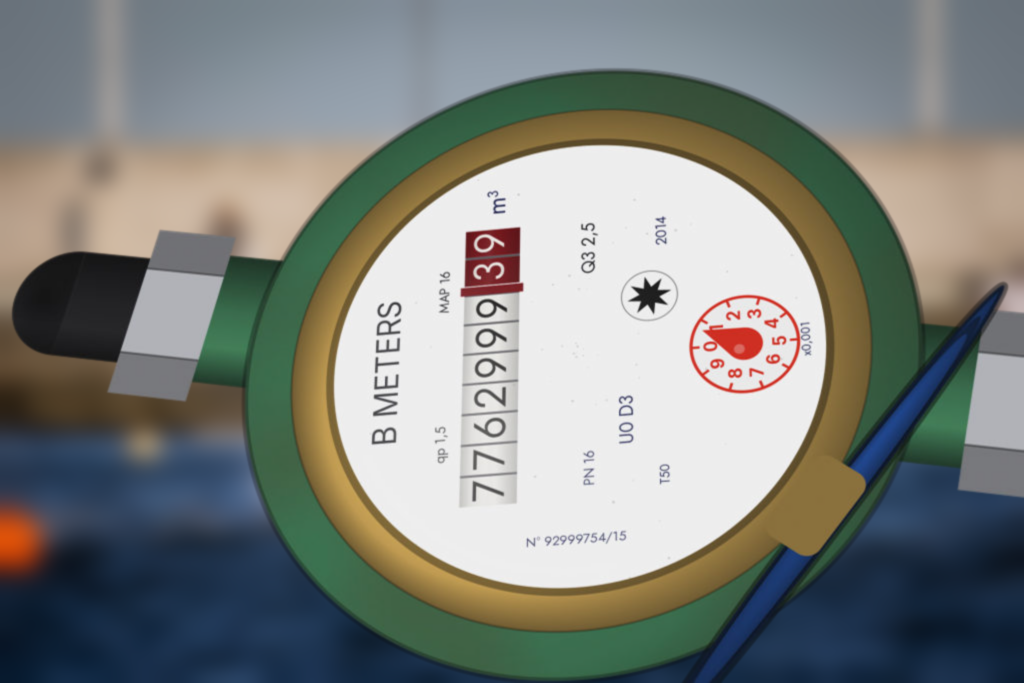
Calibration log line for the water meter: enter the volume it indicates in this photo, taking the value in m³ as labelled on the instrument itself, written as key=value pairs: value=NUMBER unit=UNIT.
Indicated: value=7762999.390 unit=m³
